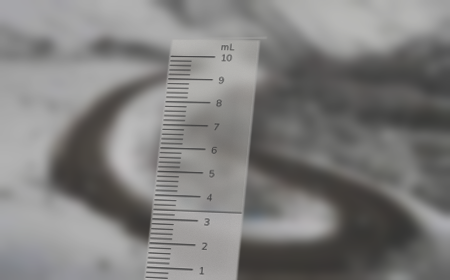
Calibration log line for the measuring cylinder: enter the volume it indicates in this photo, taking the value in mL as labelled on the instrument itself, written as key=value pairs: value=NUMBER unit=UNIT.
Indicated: value=3.4 unit=mL
